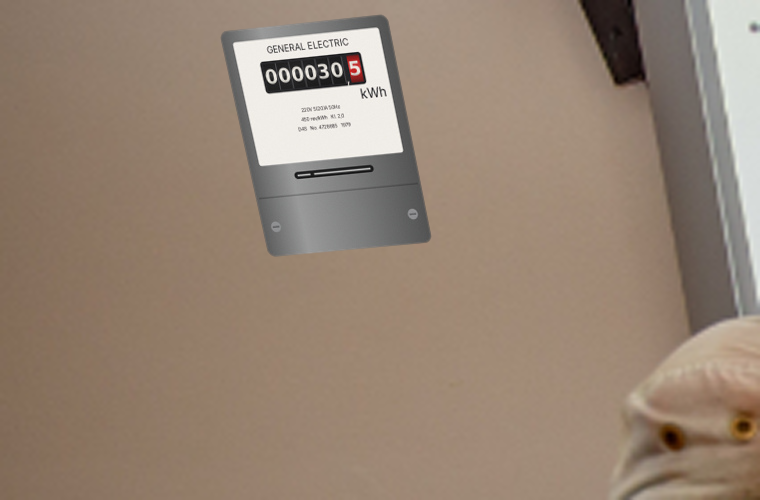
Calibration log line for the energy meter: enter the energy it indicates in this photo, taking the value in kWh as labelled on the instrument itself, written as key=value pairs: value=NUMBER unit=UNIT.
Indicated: value=30.5 unit=kWh
